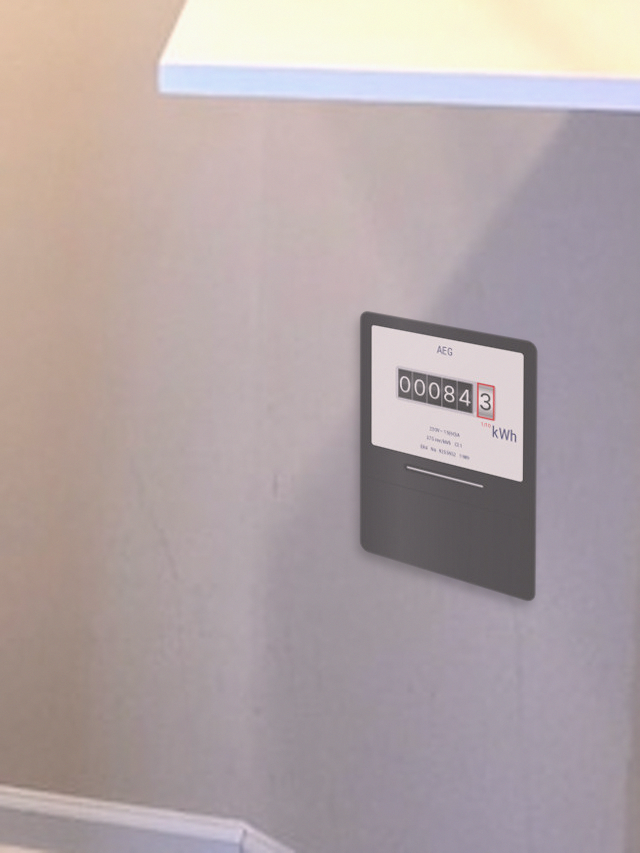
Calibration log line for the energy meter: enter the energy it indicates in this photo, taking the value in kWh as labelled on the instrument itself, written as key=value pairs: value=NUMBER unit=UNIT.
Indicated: value=84.3 unit=kWh
